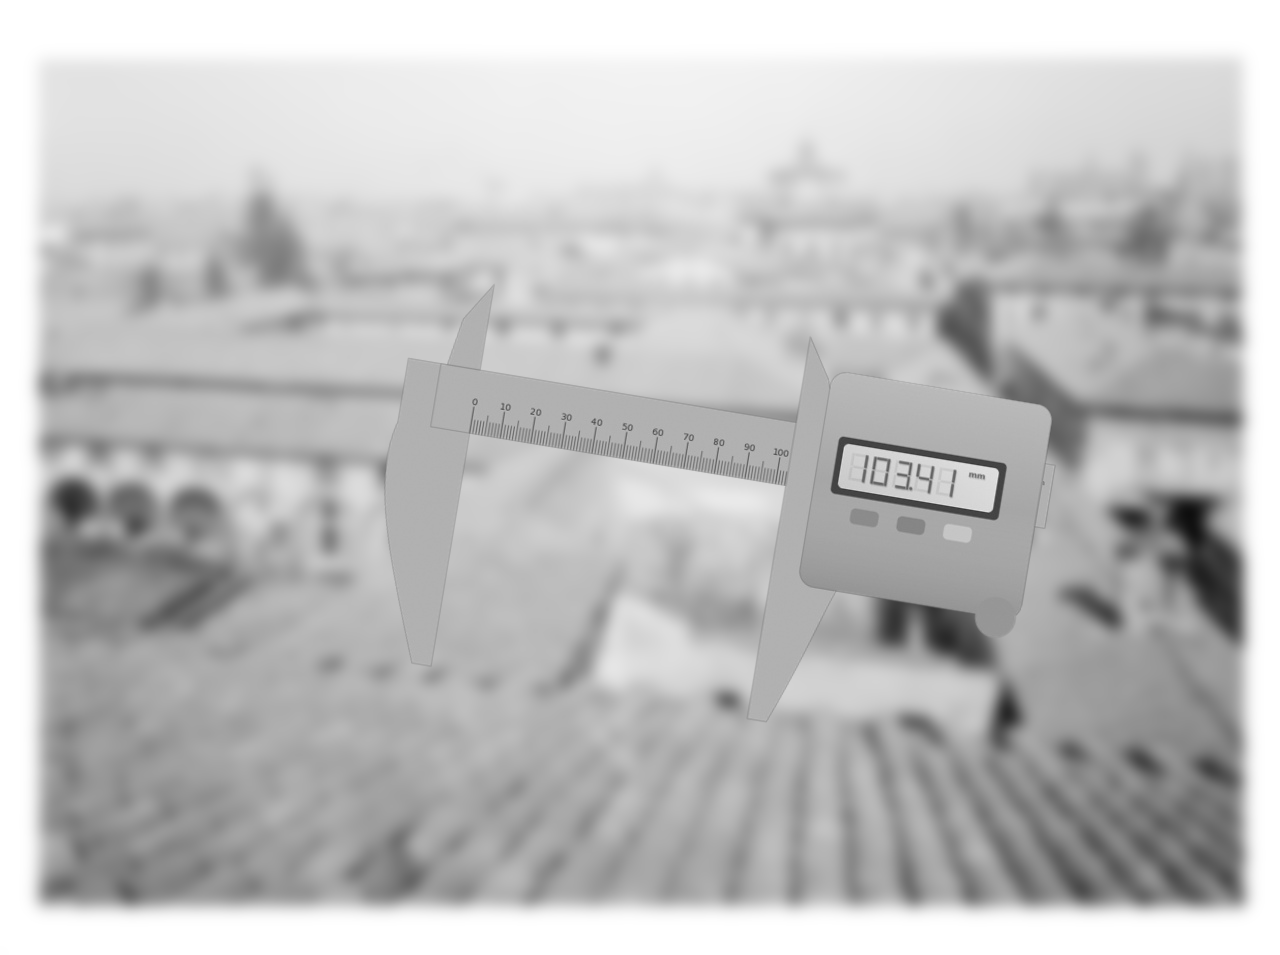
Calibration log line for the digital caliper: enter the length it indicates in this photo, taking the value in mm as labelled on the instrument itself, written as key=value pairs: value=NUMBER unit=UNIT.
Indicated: value=103.41 unit=mm
